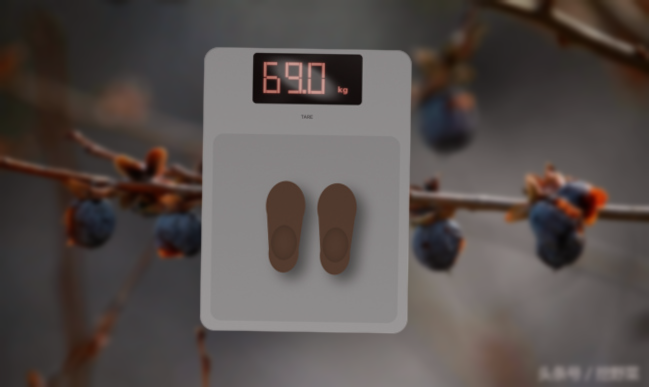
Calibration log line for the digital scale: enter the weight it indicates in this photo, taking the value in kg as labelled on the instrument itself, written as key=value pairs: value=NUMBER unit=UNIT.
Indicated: value=69.0 unit=kg
